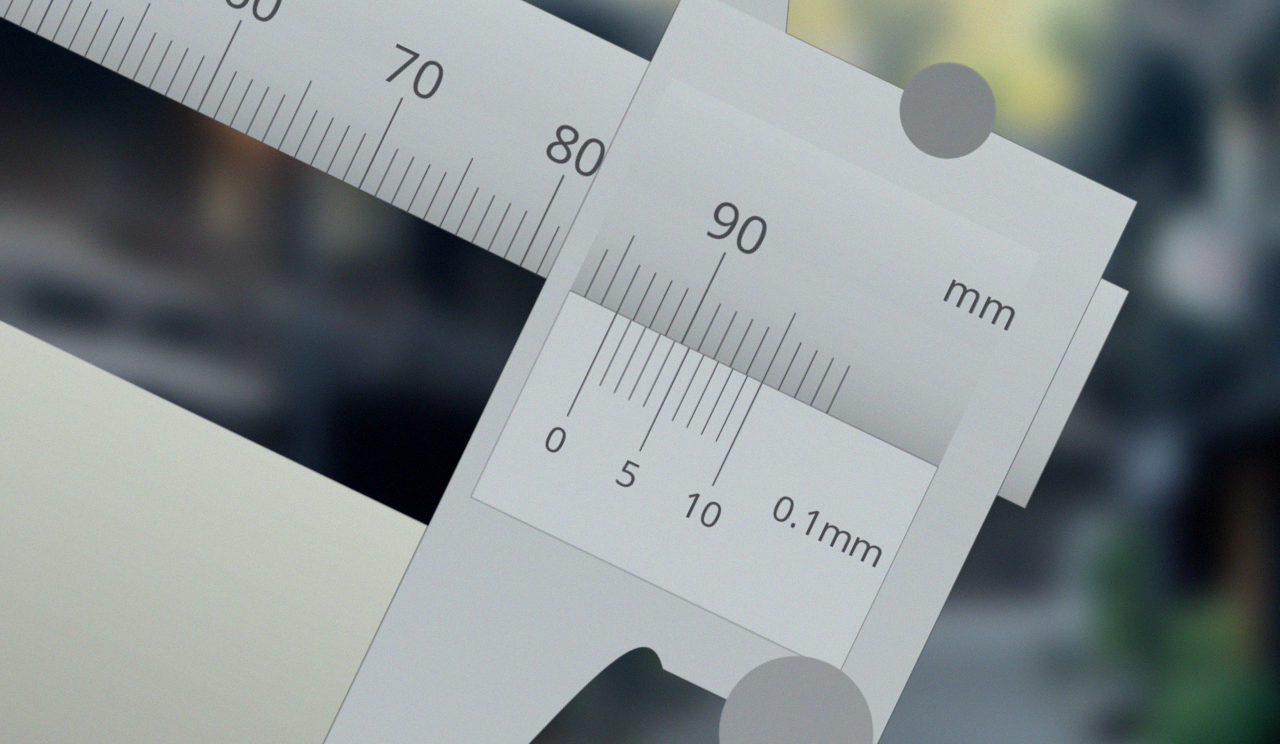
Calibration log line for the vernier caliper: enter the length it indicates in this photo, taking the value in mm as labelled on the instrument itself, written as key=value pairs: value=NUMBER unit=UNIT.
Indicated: value=86.0 unit=mm
